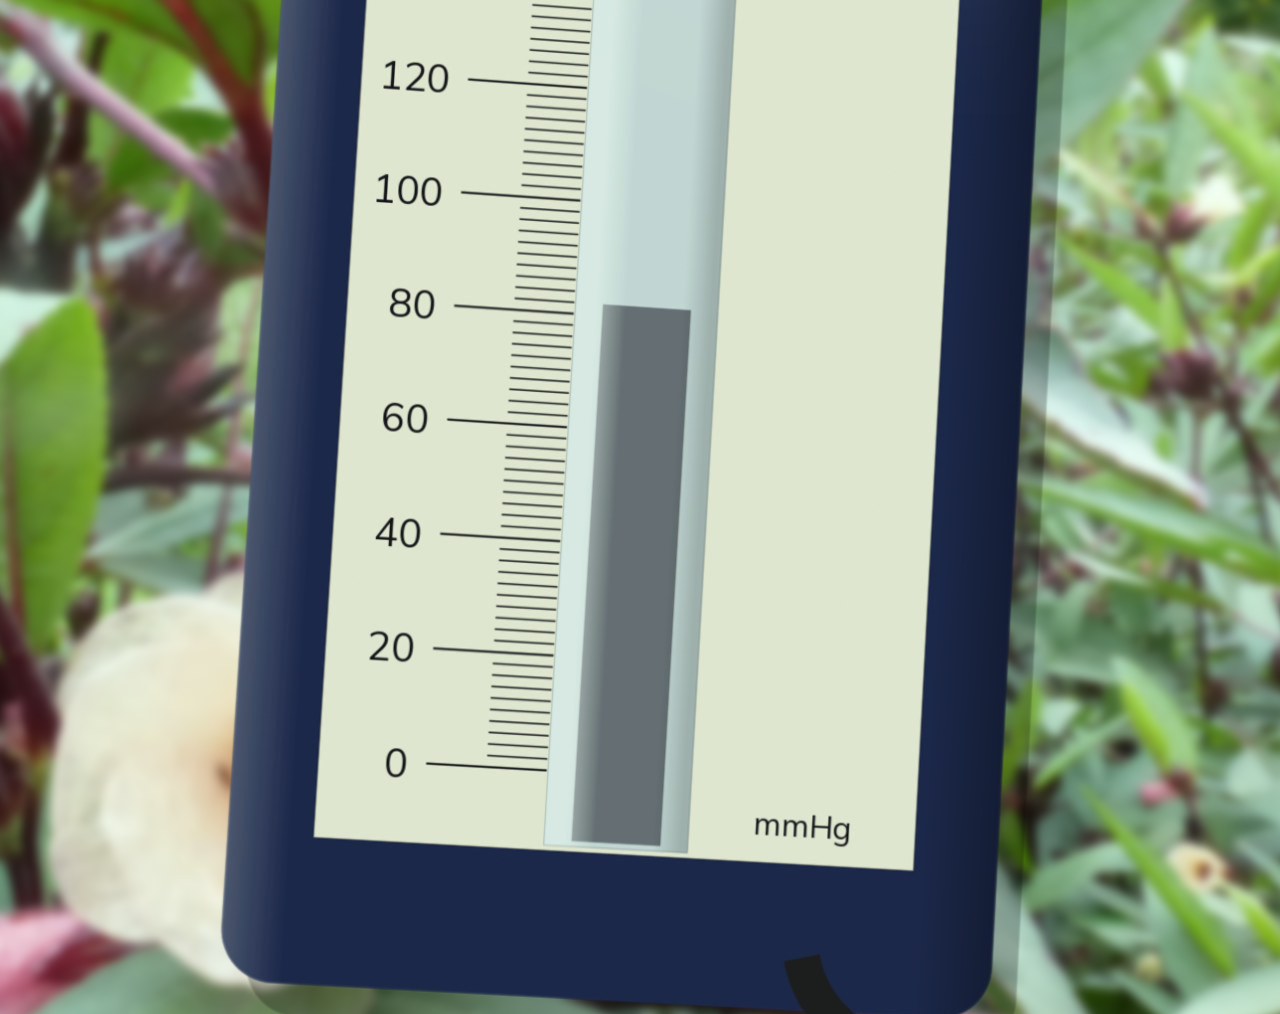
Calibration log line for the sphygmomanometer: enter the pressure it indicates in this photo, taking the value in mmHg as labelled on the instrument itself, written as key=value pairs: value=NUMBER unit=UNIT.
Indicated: value=82 unit=mmHg
